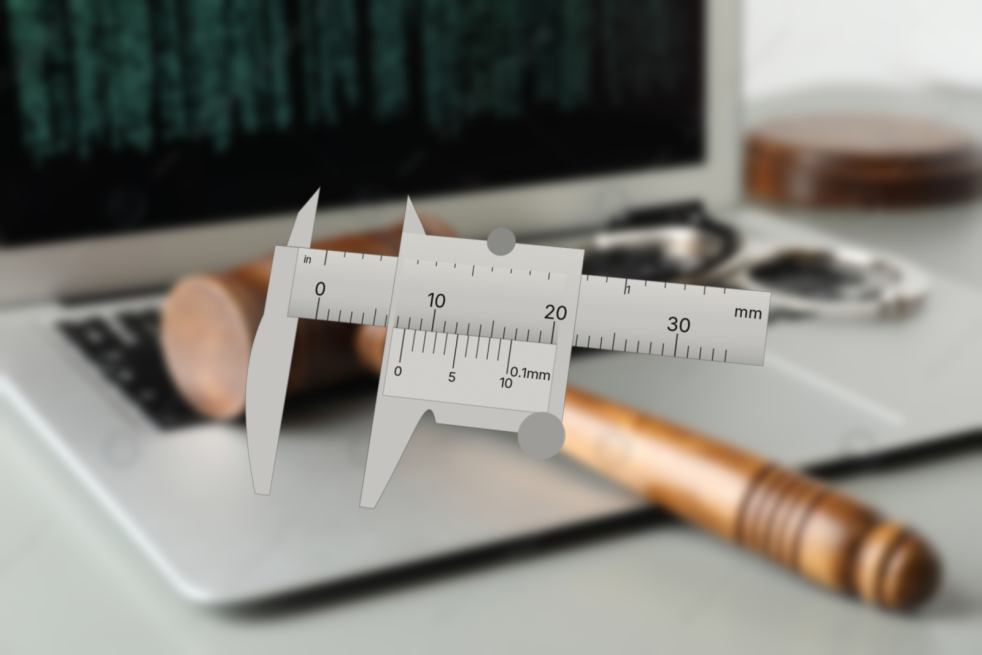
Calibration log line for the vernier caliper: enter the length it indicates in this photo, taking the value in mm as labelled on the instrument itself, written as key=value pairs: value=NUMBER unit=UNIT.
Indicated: value=7.7 unit=mm
